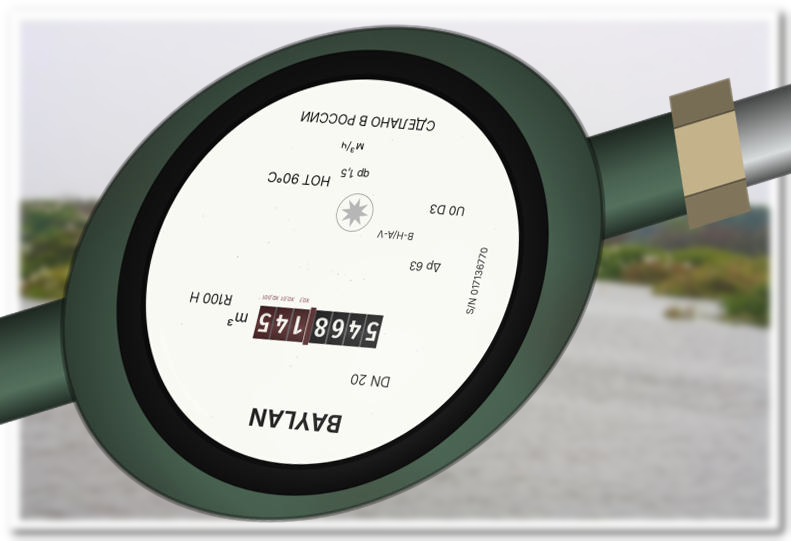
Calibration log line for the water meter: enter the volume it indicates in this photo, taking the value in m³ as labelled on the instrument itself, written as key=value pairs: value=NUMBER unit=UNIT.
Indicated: value=5468.145 unit=m³
